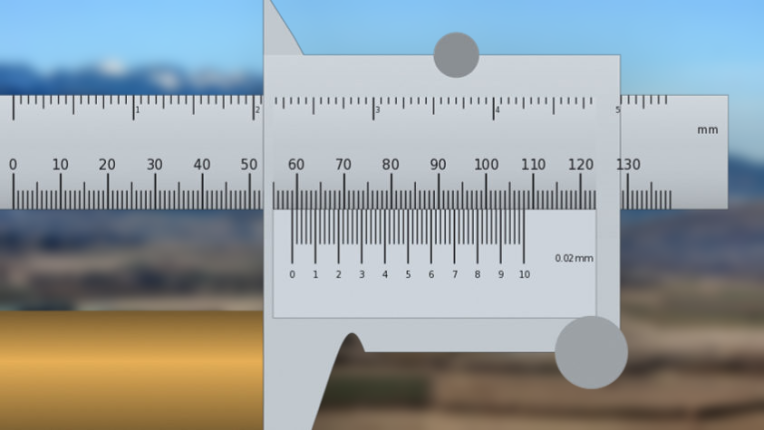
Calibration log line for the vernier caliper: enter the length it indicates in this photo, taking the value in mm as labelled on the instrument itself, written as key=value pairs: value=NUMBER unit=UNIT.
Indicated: value=59.0 unit=mm
